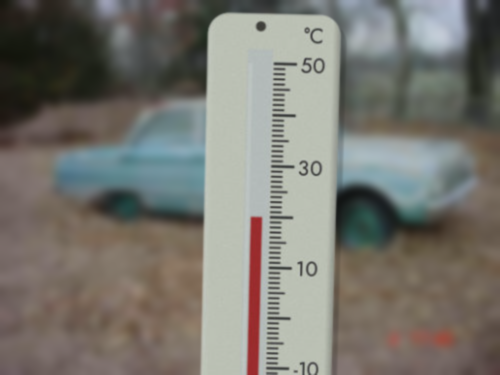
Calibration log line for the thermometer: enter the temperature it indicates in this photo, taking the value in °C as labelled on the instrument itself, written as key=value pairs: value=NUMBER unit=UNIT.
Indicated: value=20 unit=°C
